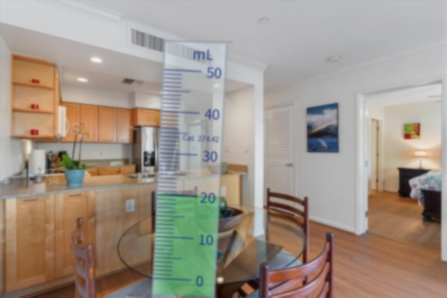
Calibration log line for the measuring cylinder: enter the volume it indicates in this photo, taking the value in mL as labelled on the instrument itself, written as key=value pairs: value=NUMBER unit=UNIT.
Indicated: value=20 unit=mL
